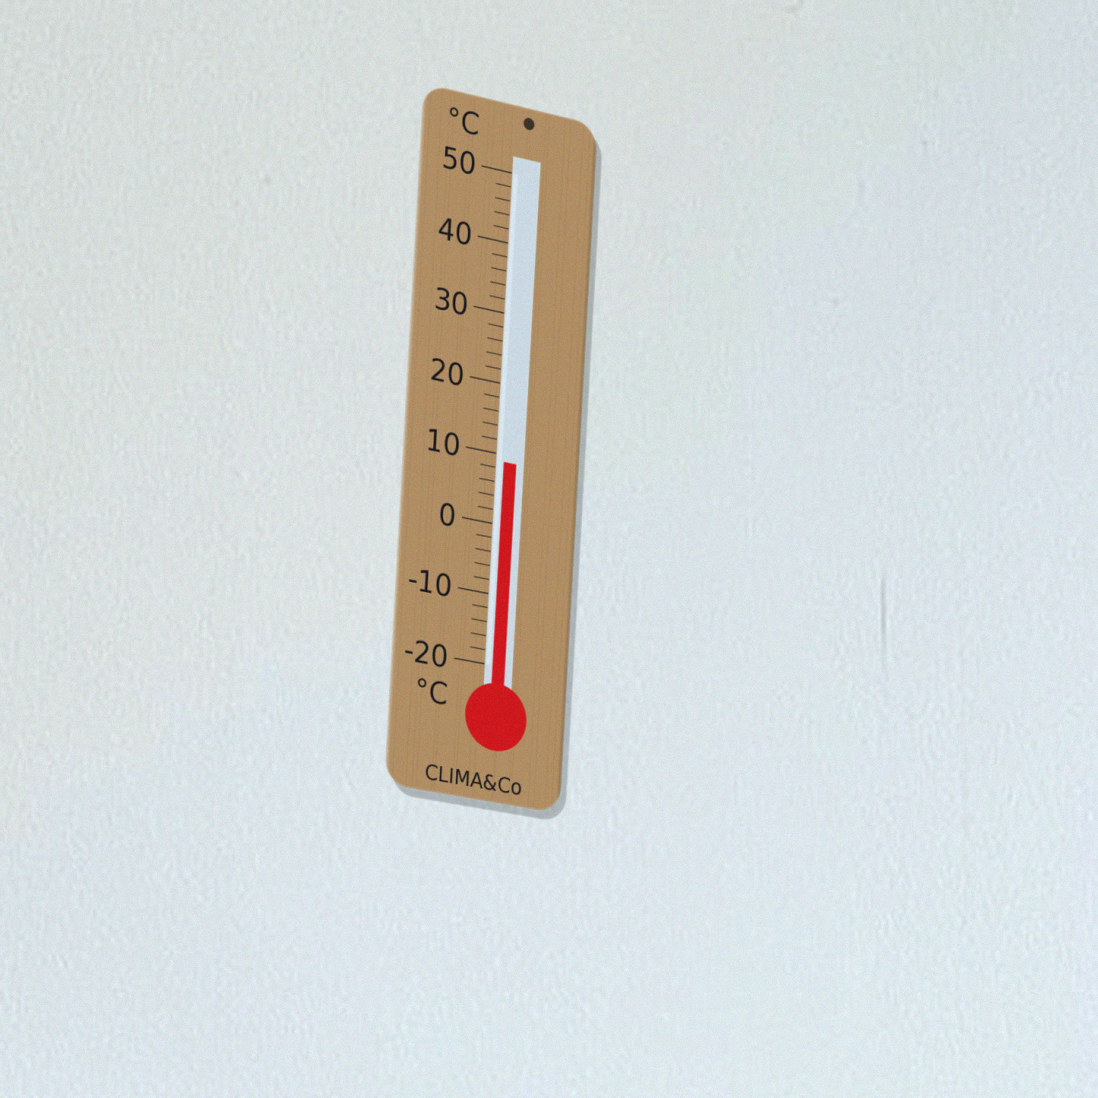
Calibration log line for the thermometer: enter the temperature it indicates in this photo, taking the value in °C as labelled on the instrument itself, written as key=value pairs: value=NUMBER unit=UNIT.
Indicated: value=9 unit=°C
